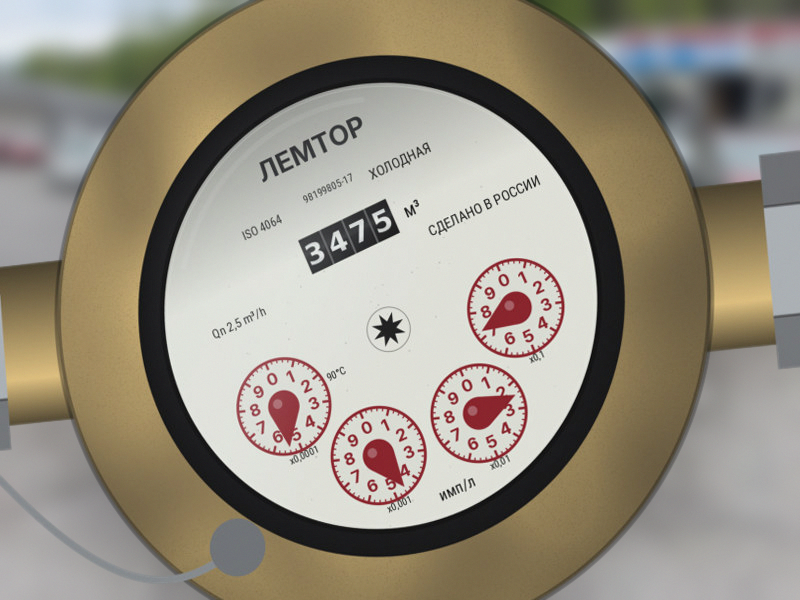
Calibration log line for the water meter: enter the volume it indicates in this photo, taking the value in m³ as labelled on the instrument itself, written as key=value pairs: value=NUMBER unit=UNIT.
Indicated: value=3475.7245 unit=m³
